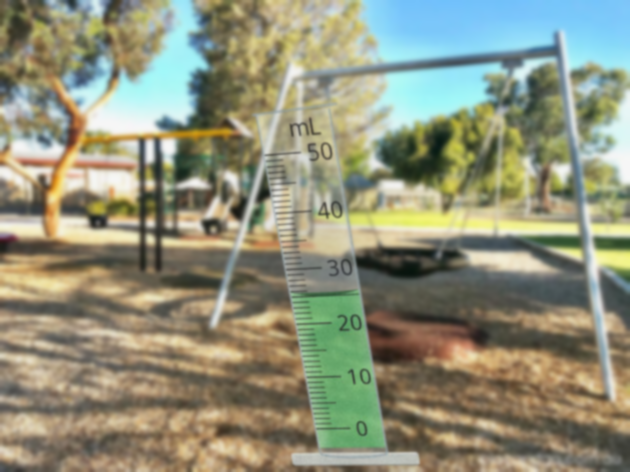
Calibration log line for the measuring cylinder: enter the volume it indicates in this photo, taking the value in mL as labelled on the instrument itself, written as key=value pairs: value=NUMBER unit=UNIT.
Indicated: value=25 unit=mL
